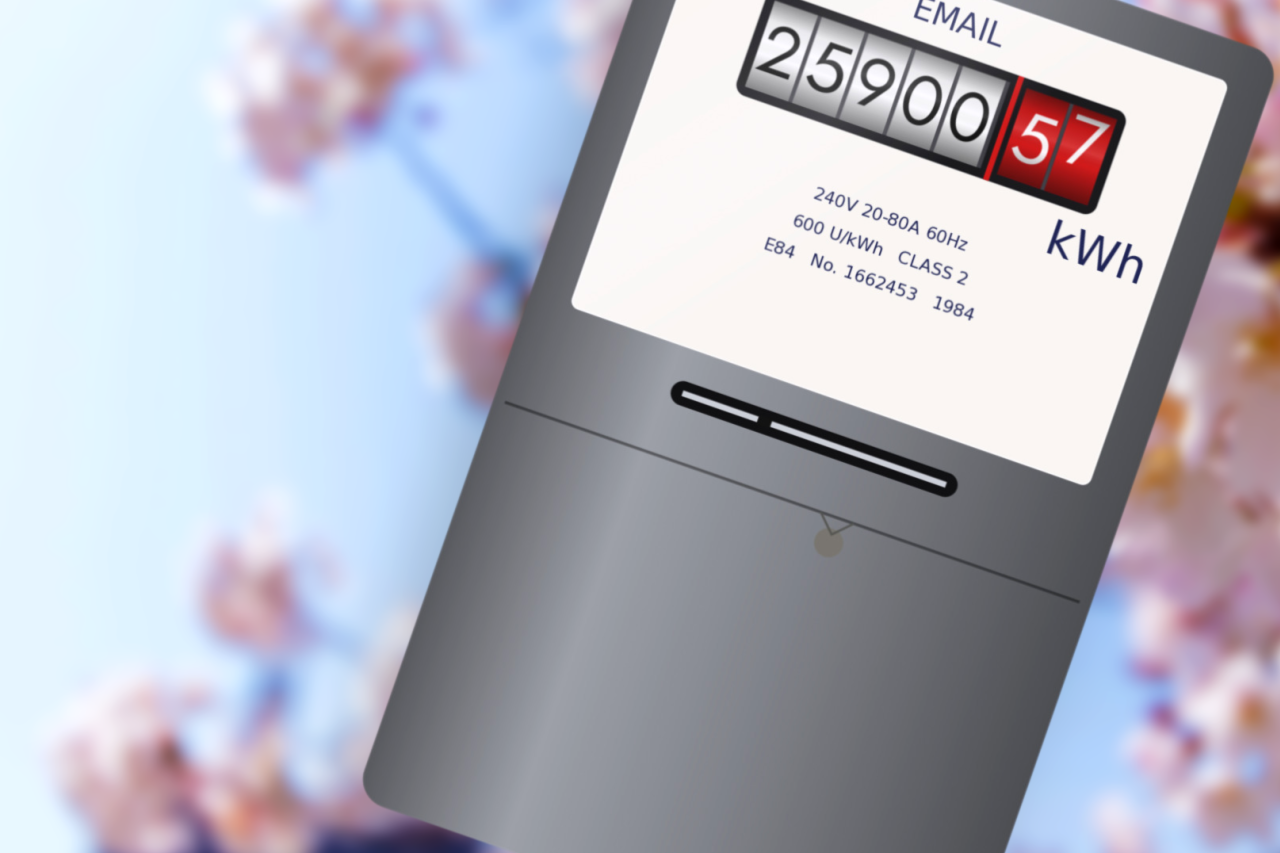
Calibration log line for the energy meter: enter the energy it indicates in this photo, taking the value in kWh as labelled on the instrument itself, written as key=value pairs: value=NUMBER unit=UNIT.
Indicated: value=25900.57 unit=kWh
